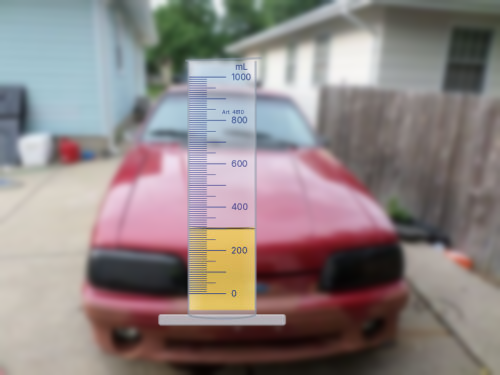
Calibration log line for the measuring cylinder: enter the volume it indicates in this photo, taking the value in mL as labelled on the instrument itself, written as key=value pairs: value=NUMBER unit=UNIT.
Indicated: value=300 unit=mL
